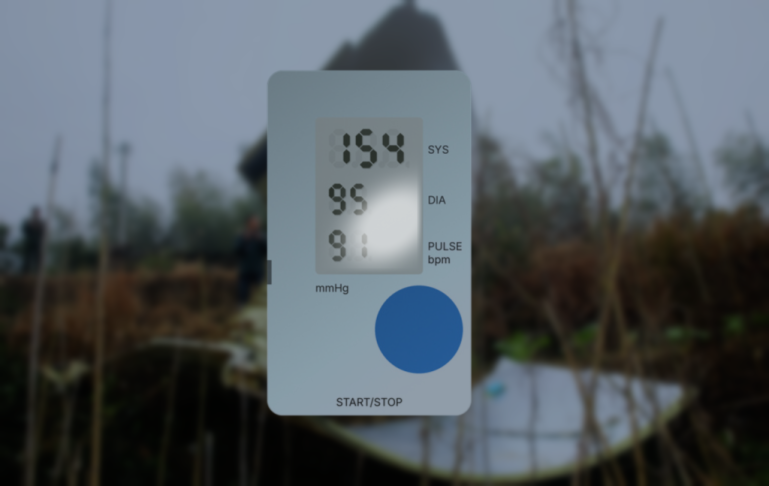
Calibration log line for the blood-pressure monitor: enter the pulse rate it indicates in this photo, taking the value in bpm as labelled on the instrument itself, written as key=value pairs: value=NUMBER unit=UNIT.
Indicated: value=91 unit=bpm
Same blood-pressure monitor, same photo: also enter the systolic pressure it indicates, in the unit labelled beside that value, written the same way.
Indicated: value=154 unit=mmHg
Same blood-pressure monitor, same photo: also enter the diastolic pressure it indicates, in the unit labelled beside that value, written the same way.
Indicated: value=95 unit=mmHg
